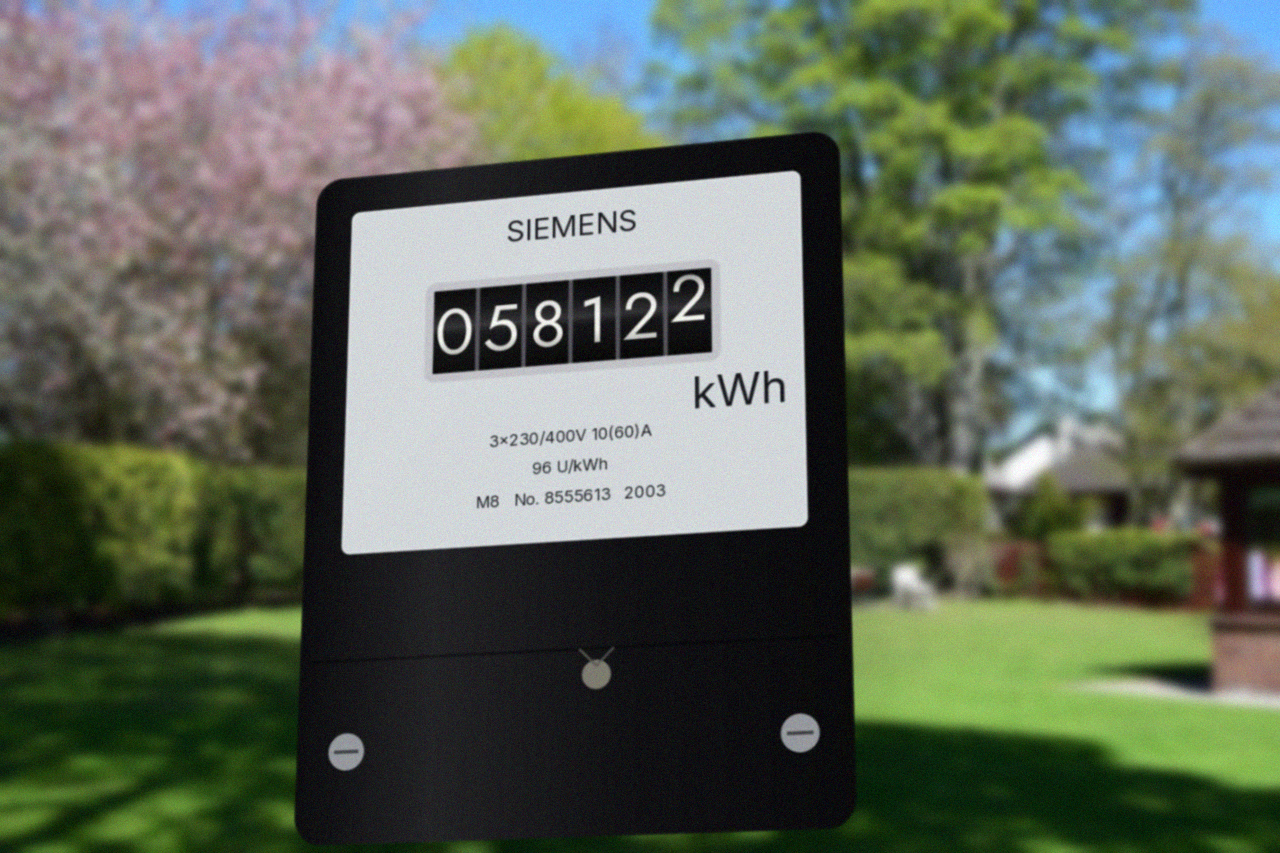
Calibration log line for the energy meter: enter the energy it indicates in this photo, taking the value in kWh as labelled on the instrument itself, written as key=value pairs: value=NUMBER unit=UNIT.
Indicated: value=58122 unit=kWh
